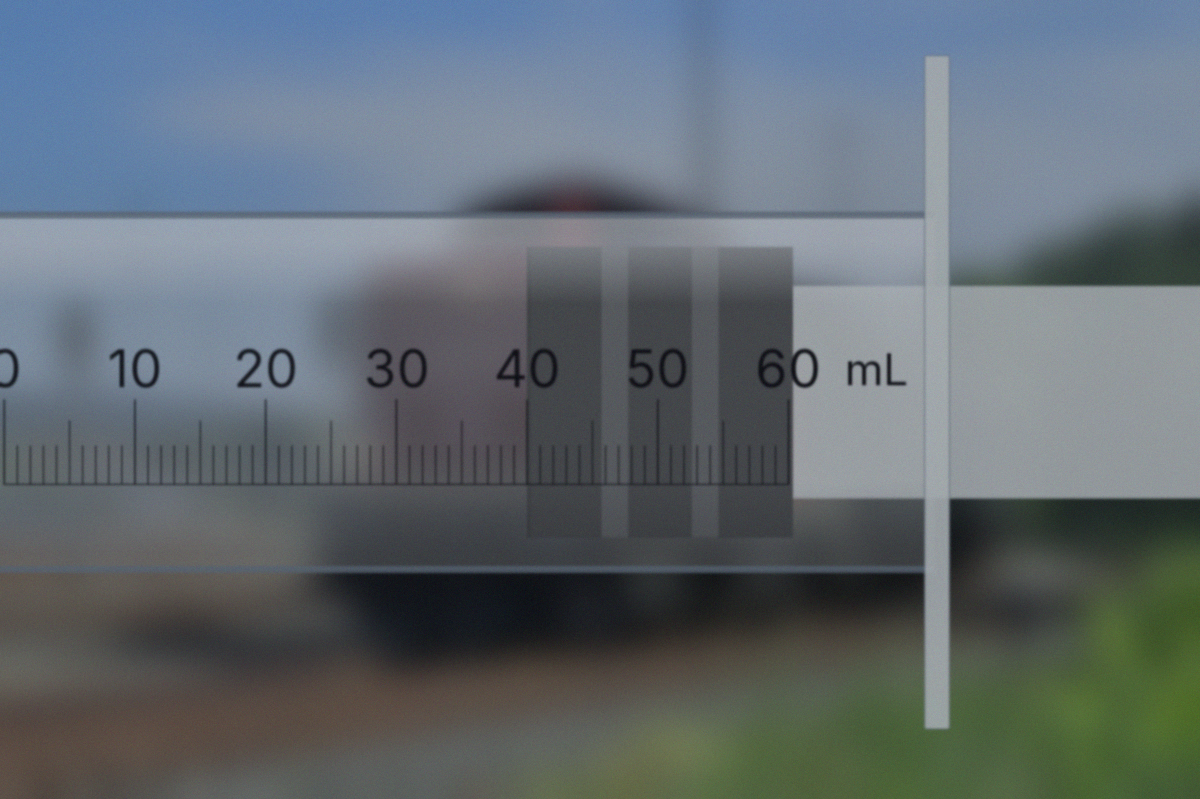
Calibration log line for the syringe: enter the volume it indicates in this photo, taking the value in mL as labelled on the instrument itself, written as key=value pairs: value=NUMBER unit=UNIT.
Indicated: value=40 unit=mL
